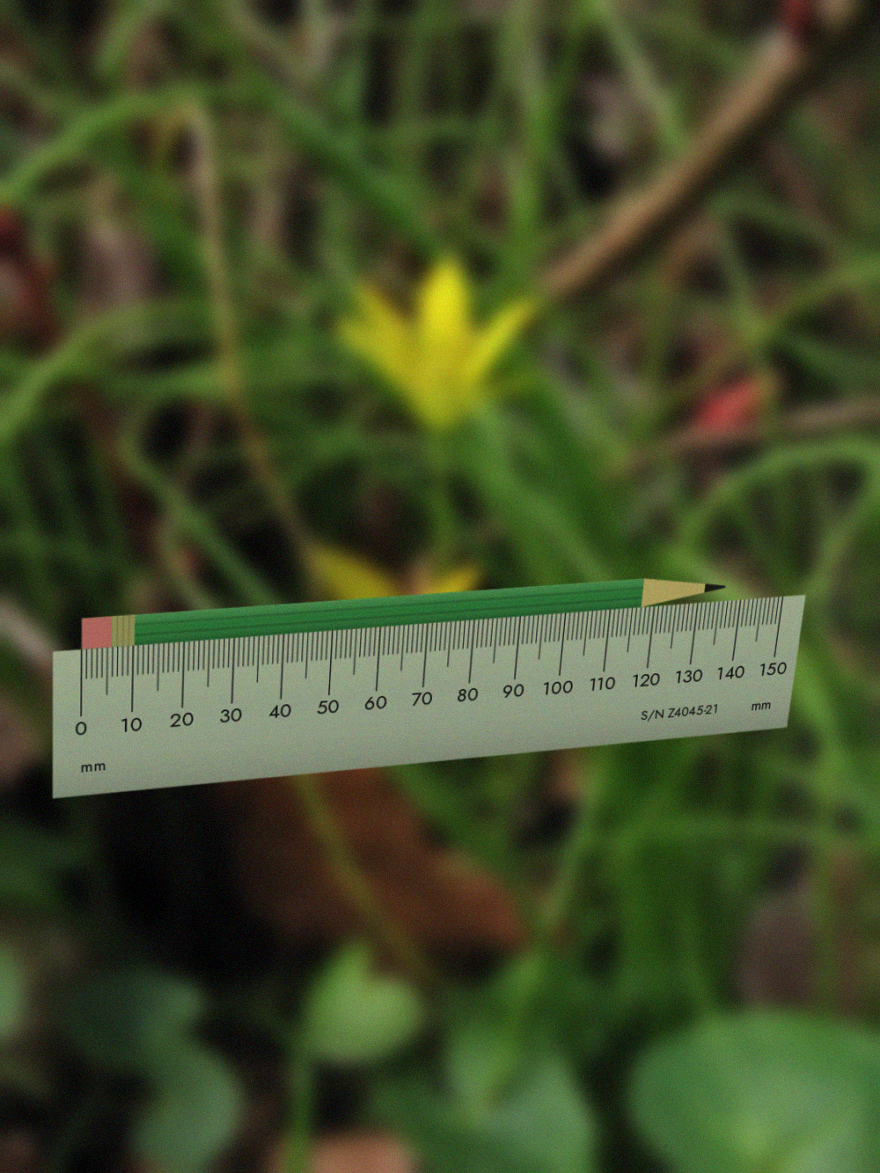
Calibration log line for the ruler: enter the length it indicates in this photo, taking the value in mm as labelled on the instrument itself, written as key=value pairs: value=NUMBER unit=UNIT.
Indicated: value=136 unit=mm
